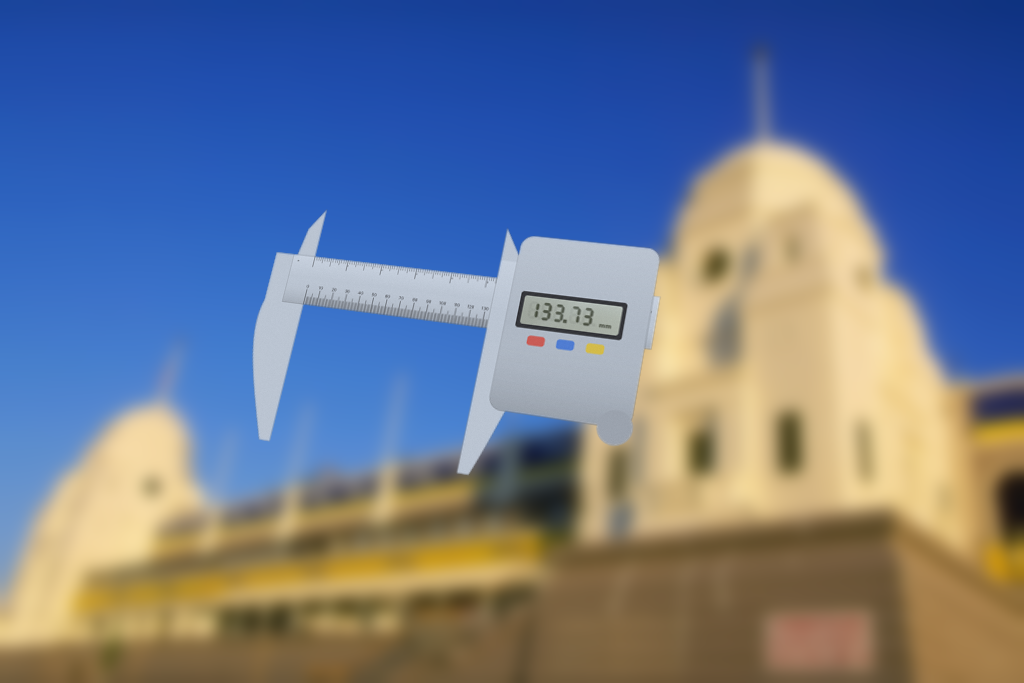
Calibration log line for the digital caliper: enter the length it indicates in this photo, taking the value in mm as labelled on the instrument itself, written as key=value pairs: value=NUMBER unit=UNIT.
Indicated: value=133.73 unit=mm
